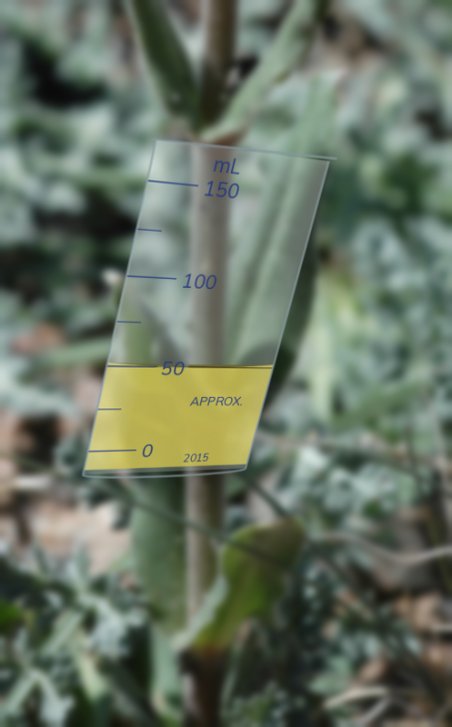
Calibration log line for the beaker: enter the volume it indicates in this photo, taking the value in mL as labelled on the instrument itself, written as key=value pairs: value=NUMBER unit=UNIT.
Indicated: value=50 unit=mL
